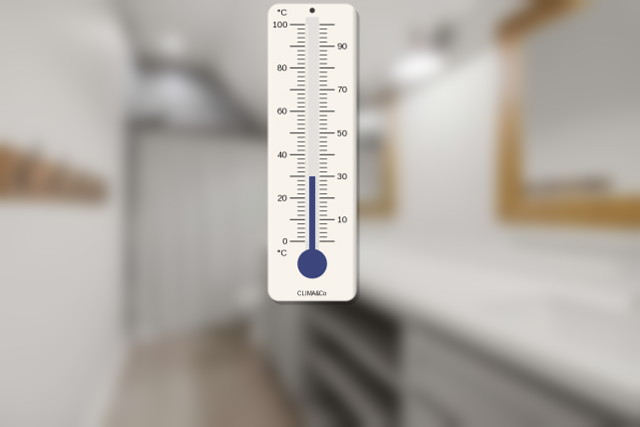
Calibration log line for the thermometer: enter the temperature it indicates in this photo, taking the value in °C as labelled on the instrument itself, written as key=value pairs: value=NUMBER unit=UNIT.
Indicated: value=30 unit=°C
